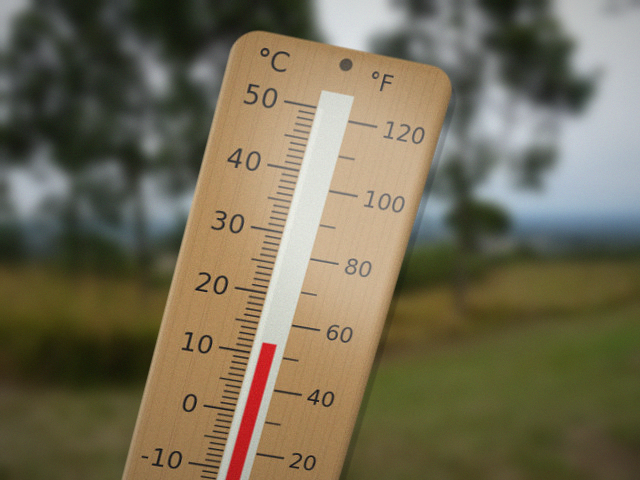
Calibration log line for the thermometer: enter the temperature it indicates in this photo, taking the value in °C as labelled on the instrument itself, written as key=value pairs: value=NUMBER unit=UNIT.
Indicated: value=12 unit=°C
